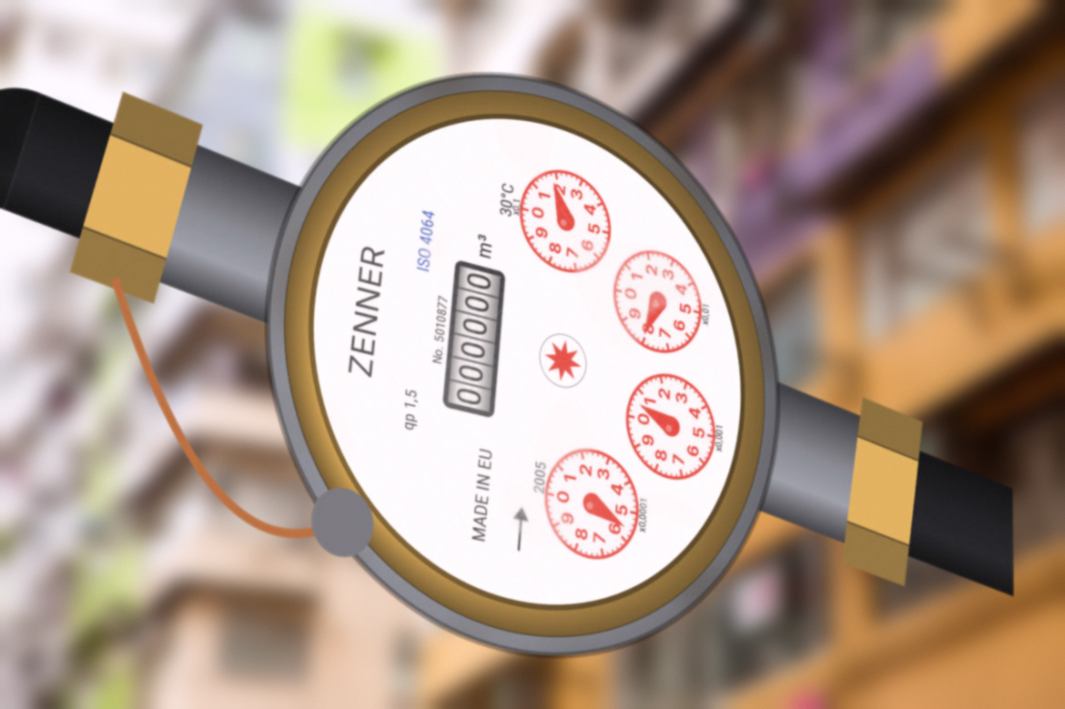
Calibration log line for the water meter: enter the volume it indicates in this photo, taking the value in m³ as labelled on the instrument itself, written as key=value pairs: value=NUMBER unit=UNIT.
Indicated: value=0.1805 unit=m³
